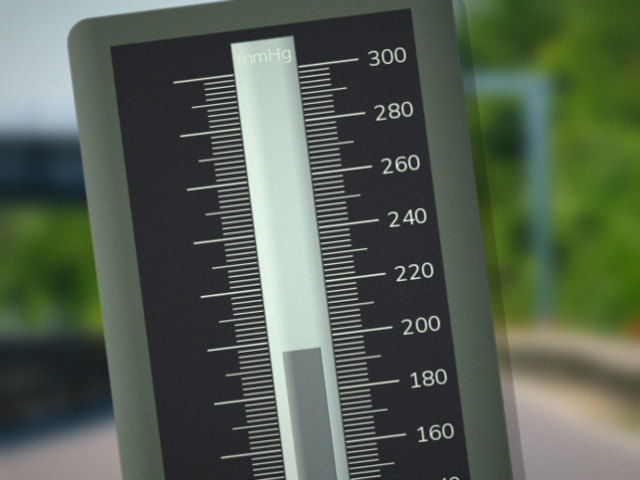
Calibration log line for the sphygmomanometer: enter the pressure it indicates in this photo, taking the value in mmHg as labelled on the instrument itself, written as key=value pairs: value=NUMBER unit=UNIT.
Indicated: value=196 unit=mmHg
